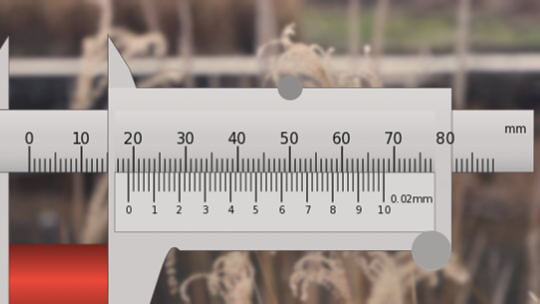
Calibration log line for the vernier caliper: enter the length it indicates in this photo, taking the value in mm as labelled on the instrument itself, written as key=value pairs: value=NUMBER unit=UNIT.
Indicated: value=19.0 unit=mm
